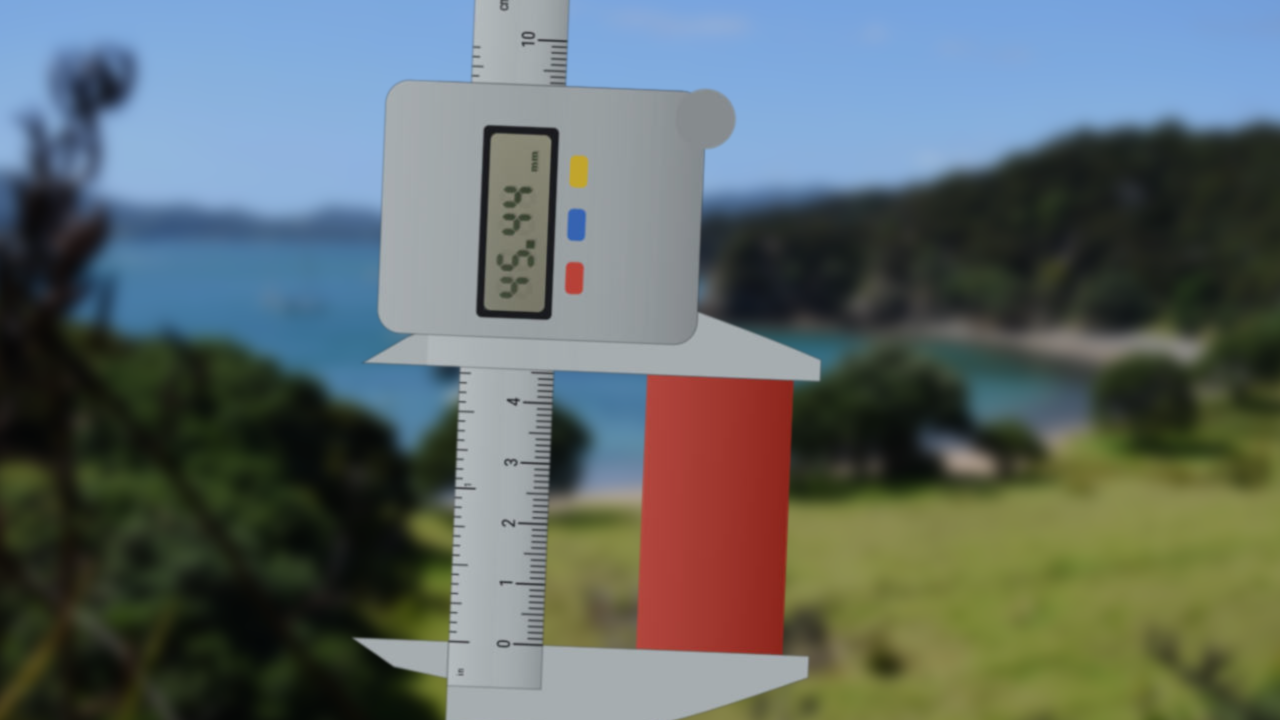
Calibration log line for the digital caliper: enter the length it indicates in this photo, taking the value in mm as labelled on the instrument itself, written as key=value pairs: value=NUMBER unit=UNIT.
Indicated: value=45.44 unit=mm
